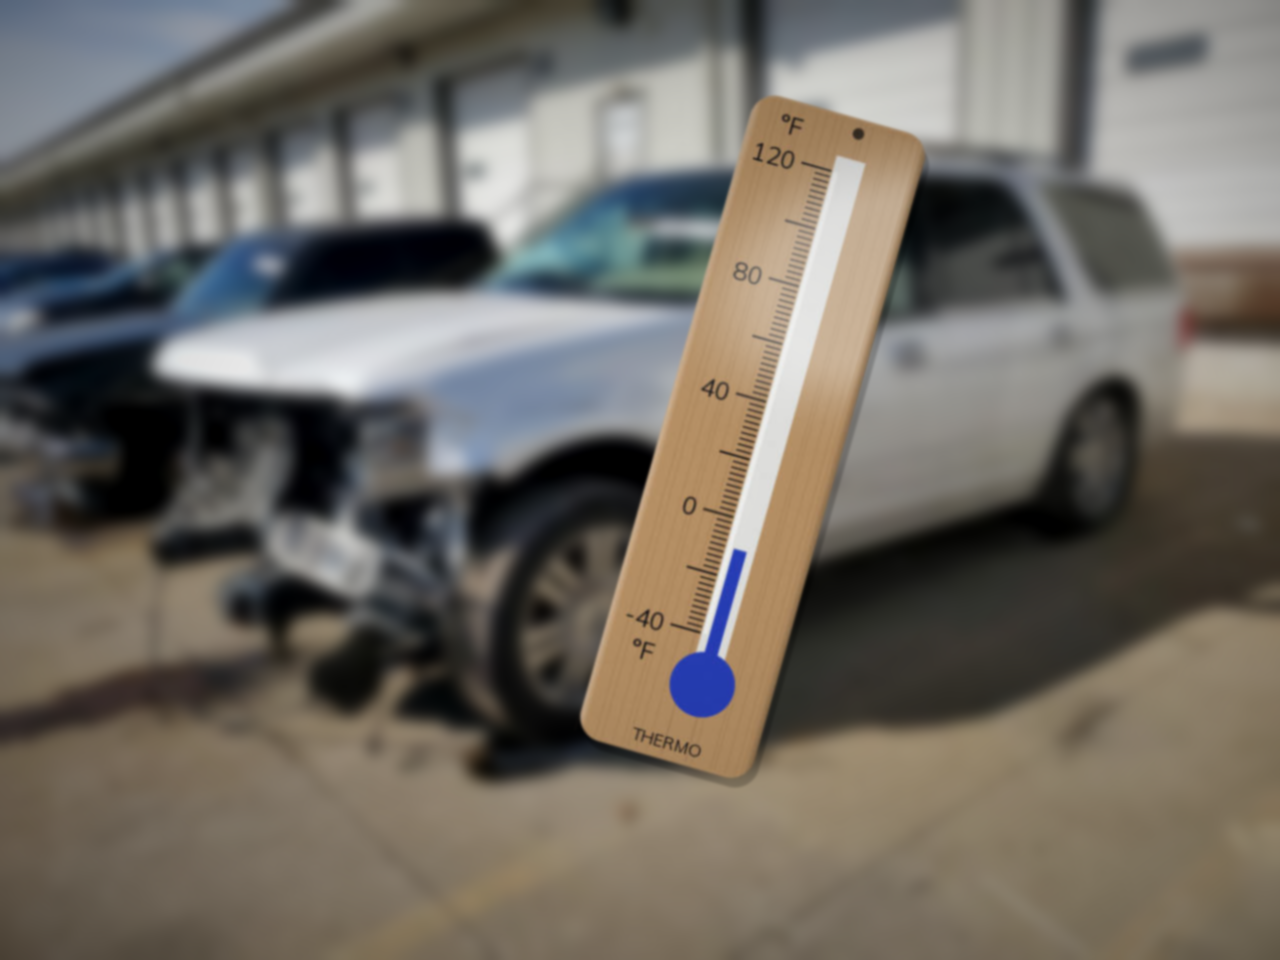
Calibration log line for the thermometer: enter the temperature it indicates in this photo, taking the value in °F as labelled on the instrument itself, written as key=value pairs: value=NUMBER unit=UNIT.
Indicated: value=-10 unit=°F
